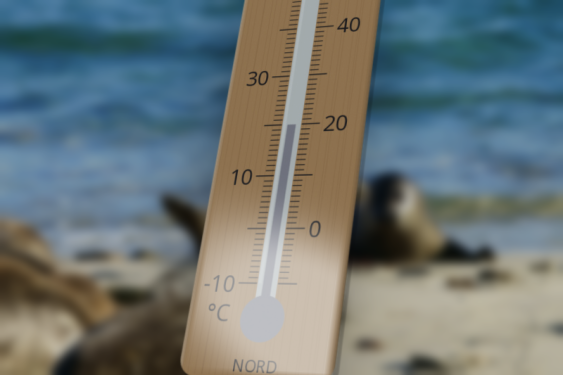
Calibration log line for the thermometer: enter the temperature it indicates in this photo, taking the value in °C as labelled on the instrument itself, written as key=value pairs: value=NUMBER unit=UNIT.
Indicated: value=20 unit=°C
